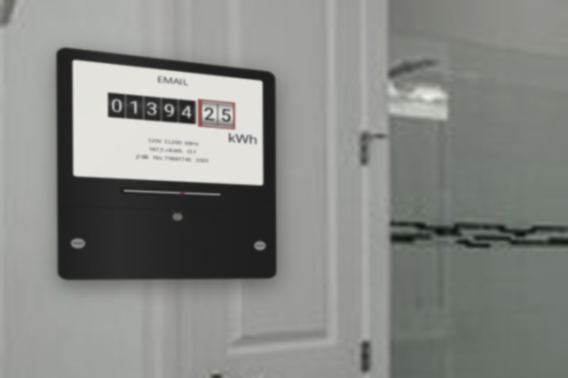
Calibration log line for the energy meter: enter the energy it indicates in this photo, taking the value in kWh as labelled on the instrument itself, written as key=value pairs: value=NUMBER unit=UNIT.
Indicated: value=1394.25 unit=kWh
